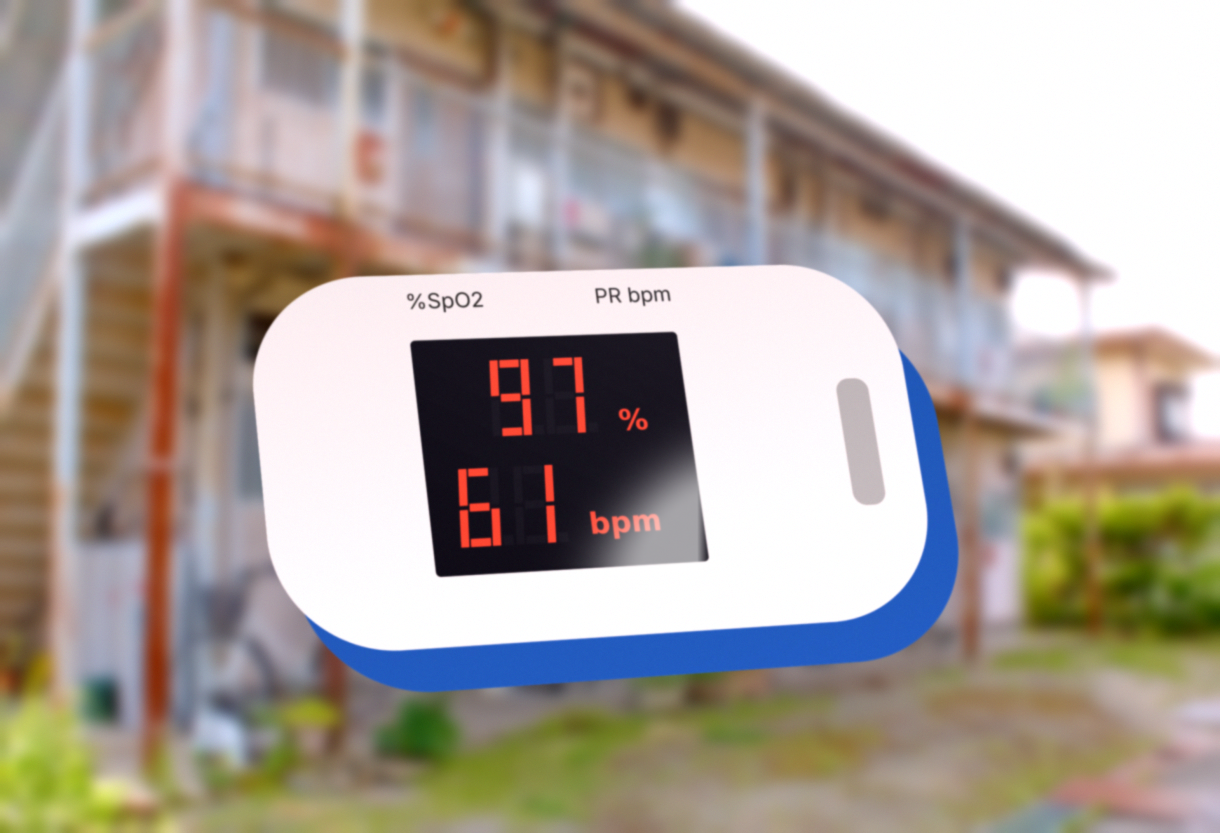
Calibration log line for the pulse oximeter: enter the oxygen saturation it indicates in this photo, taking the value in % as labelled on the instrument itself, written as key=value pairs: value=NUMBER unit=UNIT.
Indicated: value=97 unit=%
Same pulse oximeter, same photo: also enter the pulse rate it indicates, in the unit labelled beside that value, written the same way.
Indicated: value=61 unit=bpm
